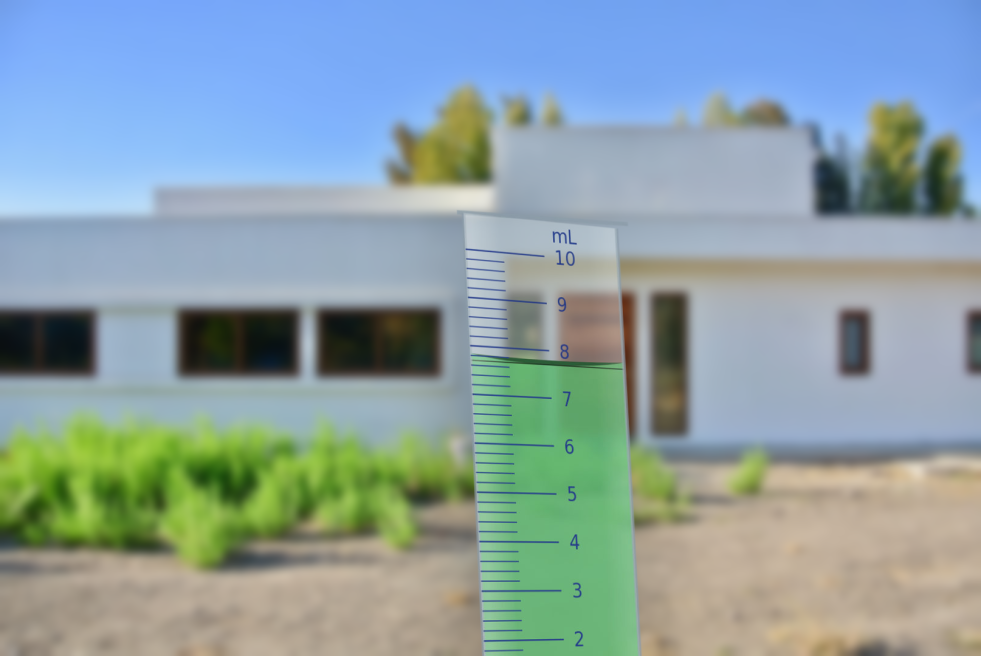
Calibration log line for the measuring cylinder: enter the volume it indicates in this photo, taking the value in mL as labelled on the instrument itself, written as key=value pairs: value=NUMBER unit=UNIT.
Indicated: value=7.7 unit=mL
